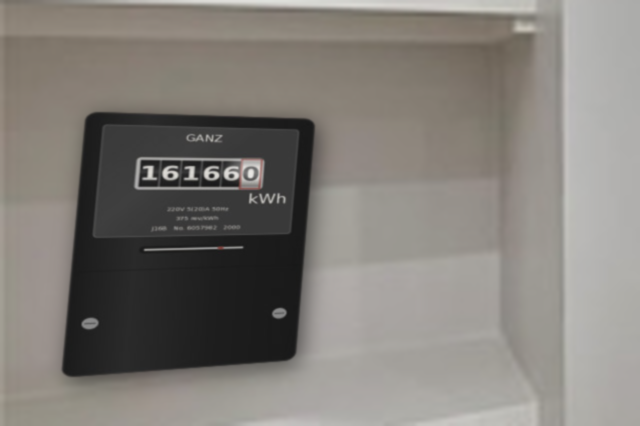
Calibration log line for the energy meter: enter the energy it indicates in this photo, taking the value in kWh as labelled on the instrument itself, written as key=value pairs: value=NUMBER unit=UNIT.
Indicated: value=16166.0 unit=kWh
